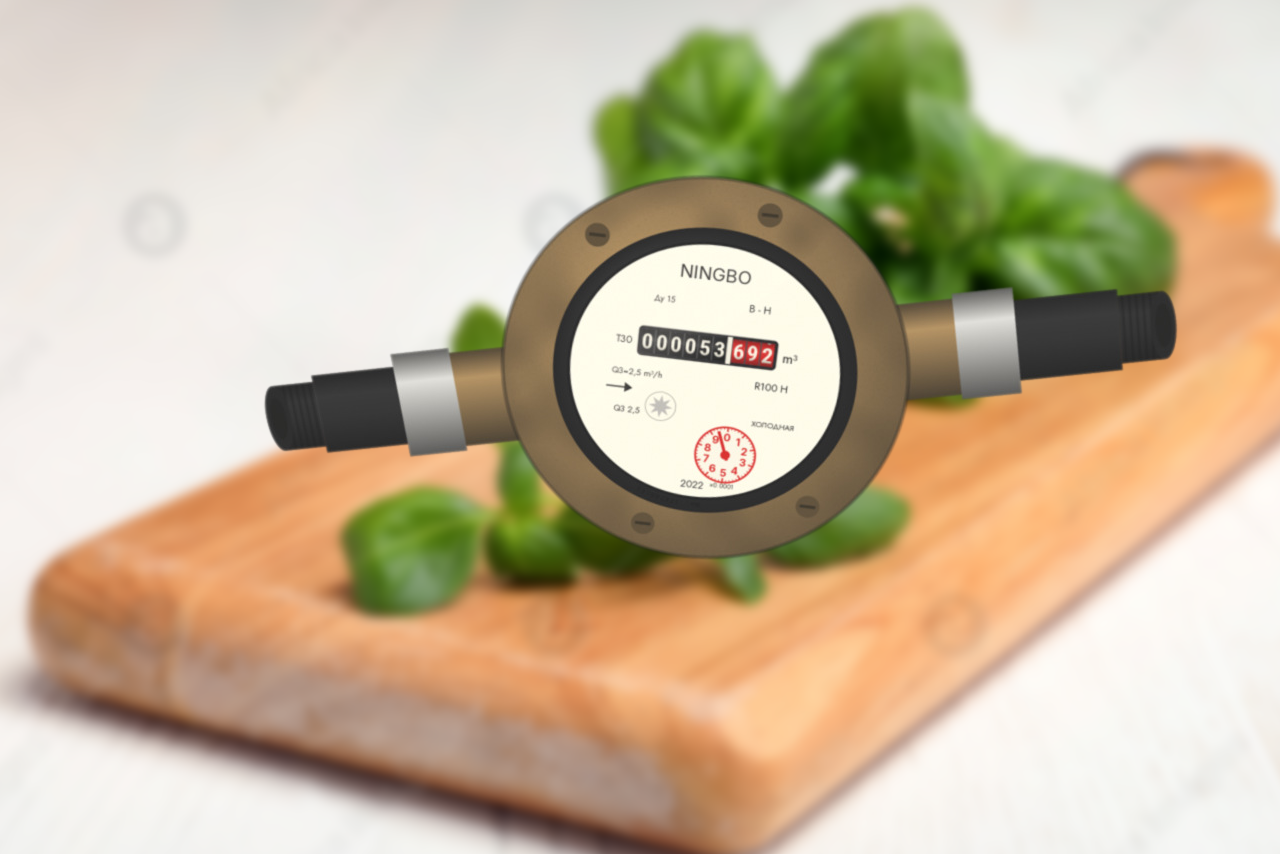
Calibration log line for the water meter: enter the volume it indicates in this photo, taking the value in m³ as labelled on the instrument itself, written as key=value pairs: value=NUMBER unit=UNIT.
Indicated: value=53.6919 unit=m³
